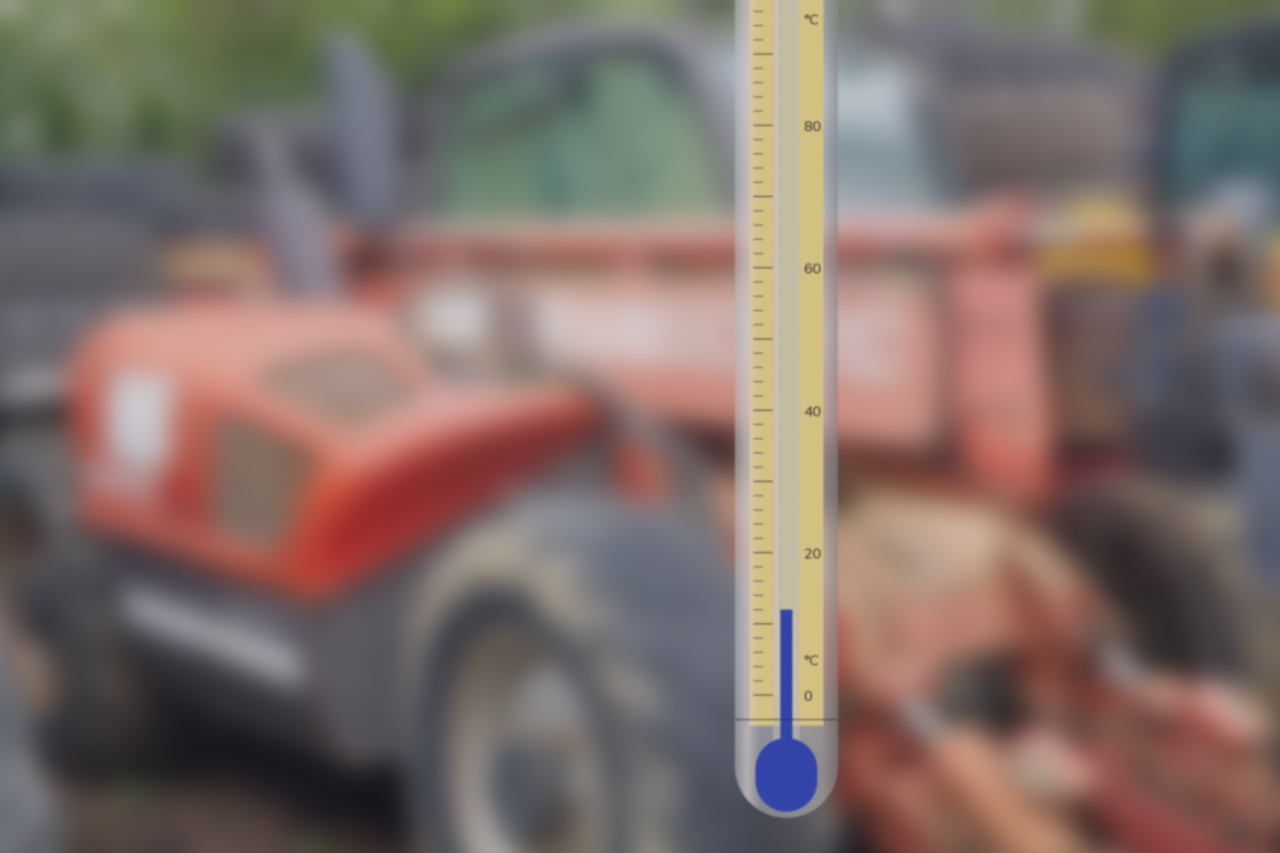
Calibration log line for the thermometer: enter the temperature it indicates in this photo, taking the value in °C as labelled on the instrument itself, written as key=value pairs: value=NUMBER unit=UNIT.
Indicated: value=12 unit=°C
